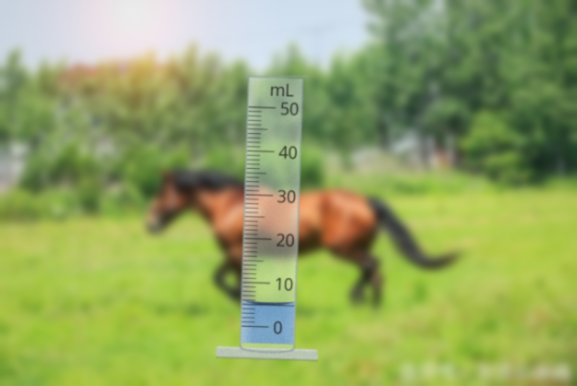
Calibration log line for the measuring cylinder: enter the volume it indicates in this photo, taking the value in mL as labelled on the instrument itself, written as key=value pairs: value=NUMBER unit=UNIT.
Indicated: value=5 unit=mL
